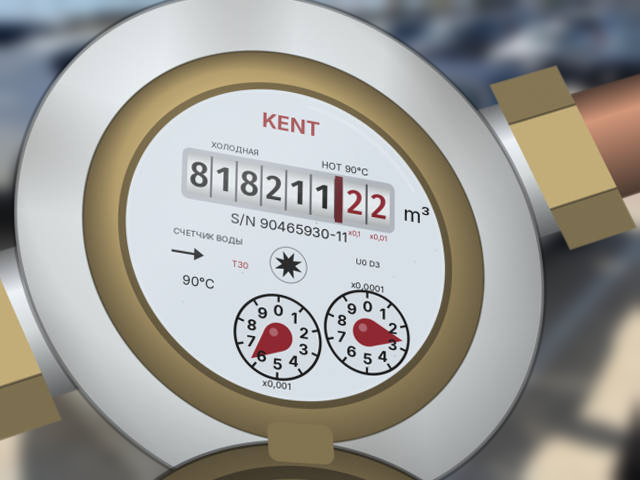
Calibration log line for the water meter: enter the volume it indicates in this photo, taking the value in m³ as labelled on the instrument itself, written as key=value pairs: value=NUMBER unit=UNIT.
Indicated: value=818211.2262 unit=m³
